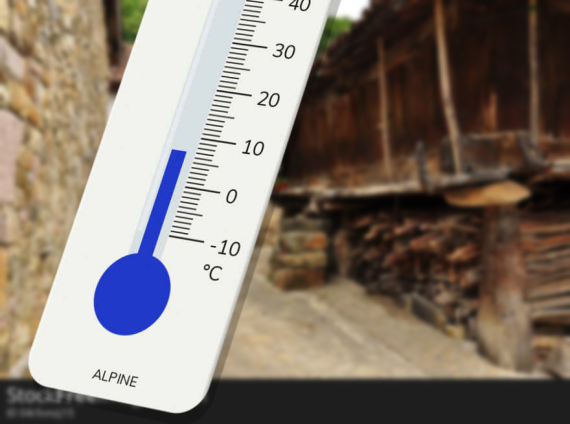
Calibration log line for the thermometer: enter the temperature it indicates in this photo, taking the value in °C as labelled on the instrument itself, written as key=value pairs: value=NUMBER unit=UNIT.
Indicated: value=7 unit=°C
